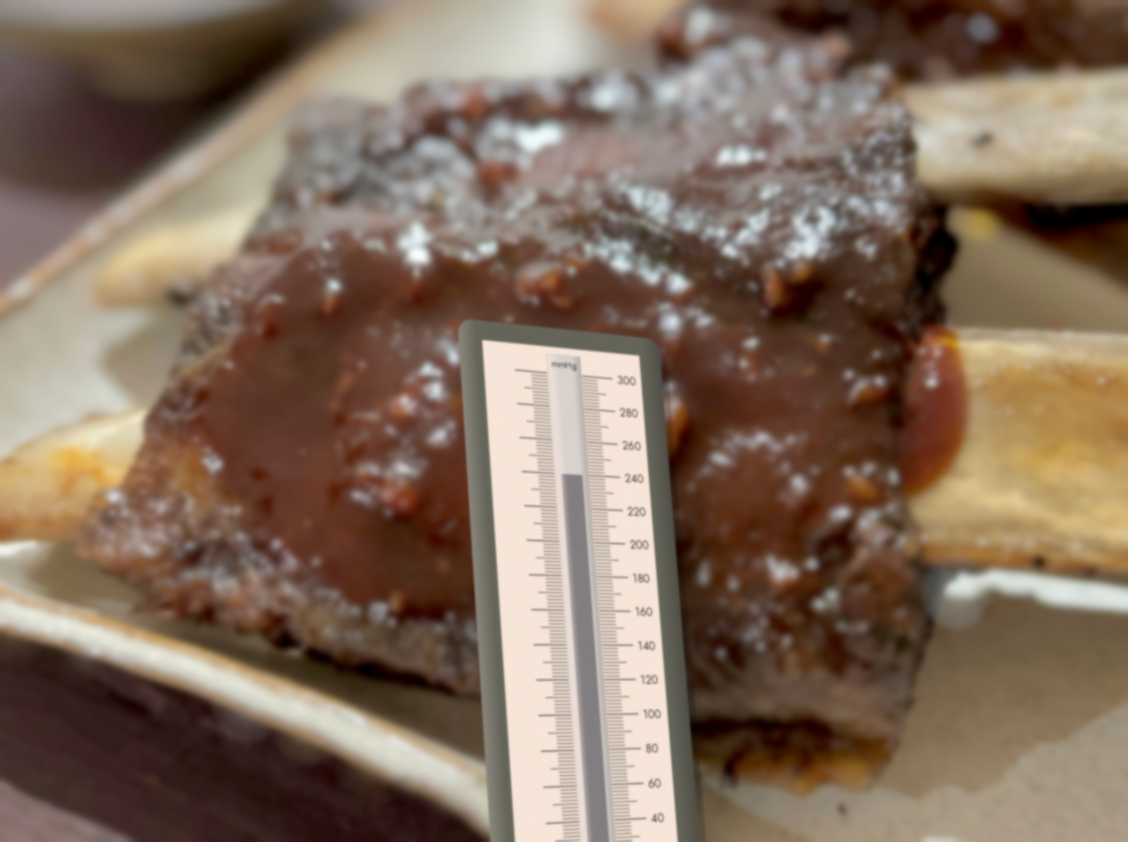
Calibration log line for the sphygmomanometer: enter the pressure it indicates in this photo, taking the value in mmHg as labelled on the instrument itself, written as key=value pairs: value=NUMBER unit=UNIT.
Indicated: value=240 unit=mmHg
